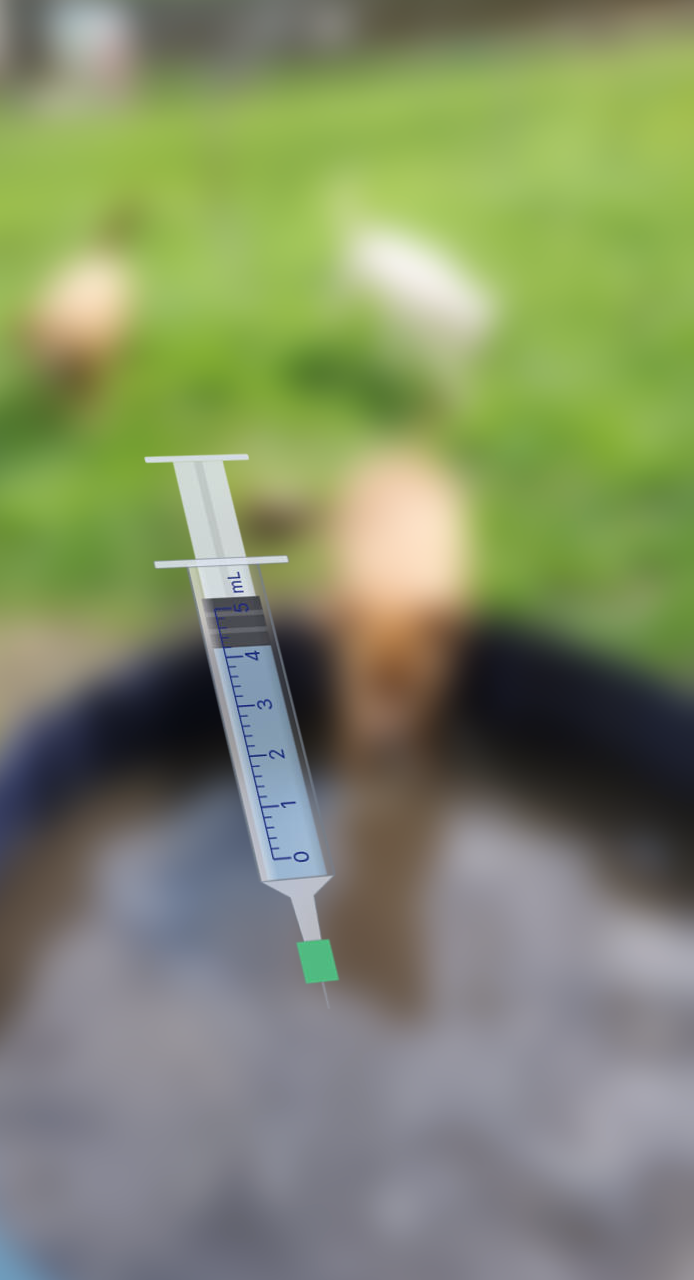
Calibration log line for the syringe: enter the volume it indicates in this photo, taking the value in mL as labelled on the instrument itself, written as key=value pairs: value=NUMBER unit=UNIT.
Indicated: value=4.2 unit=mL
